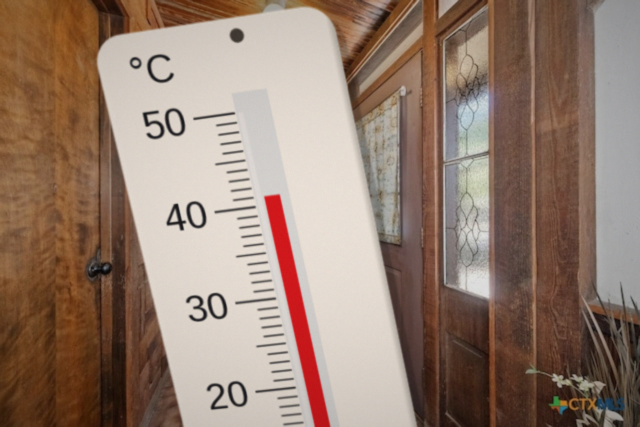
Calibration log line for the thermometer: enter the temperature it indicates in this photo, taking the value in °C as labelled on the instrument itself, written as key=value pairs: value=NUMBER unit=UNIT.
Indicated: value=41 unit=°C
